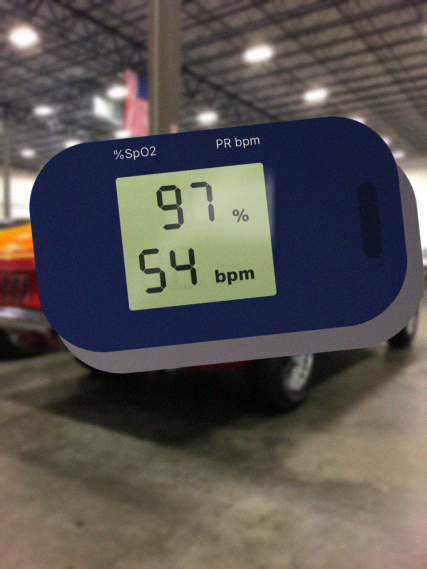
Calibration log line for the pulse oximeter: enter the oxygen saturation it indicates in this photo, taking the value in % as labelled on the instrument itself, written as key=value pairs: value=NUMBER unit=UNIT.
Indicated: value=97 unit=%
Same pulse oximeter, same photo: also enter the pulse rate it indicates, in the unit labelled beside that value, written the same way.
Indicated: value=54 unit=bpm
